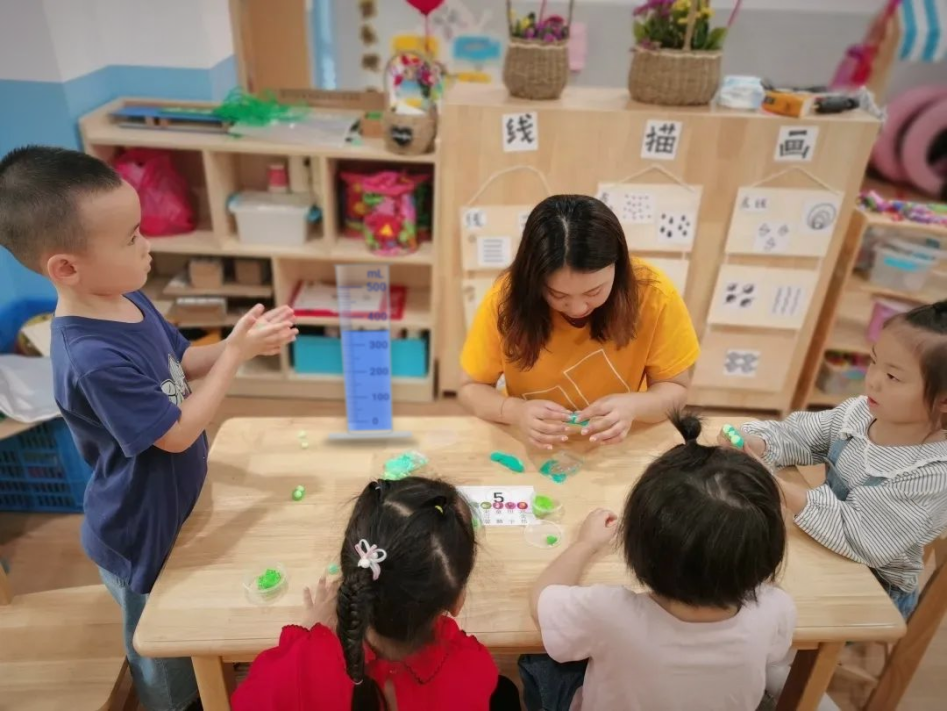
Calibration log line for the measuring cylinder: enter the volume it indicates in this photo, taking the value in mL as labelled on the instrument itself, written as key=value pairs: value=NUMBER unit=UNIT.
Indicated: value=350 unit=mL
